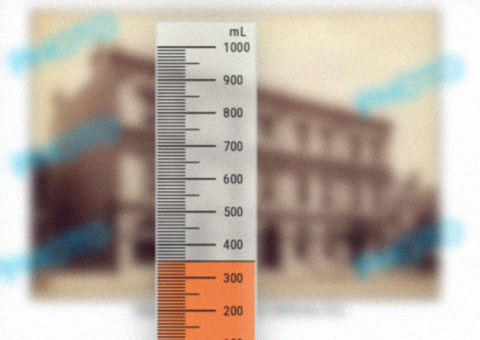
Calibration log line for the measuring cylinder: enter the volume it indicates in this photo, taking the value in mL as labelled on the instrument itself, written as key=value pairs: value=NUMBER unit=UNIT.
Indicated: value=350 unit=mL
